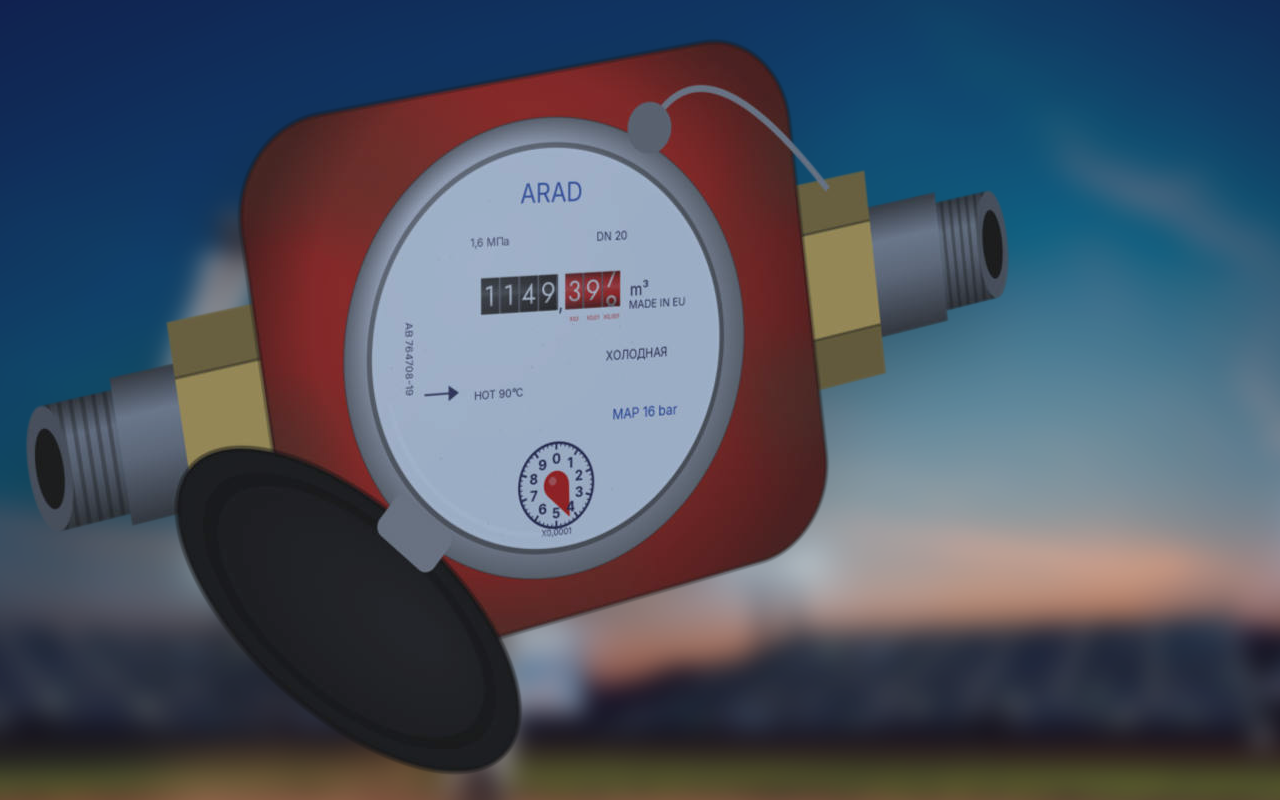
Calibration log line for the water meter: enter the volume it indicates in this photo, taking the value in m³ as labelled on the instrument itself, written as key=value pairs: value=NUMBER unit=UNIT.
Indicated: value=1149.3974 unit=m³
